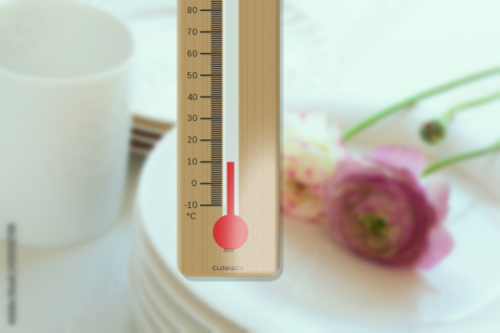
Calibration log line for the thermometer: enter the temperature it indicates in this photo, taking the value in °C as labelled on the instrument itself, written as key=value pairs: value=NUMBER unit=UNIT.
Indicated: value=10 unit=°C
